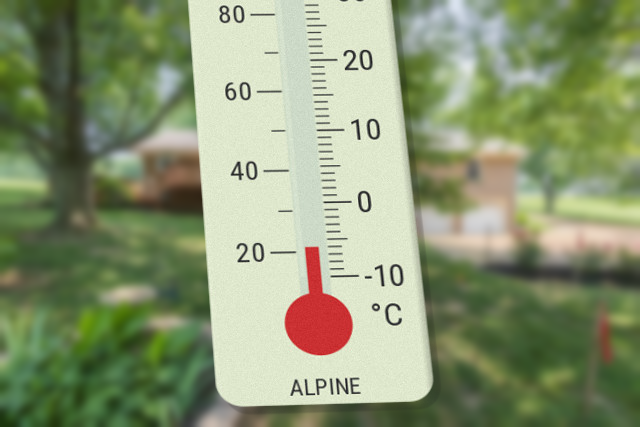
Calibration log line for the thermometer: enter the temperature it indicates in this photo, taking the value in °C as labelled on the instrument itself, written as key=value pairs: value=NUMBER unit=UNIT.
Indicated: value=-6 unit=°C
